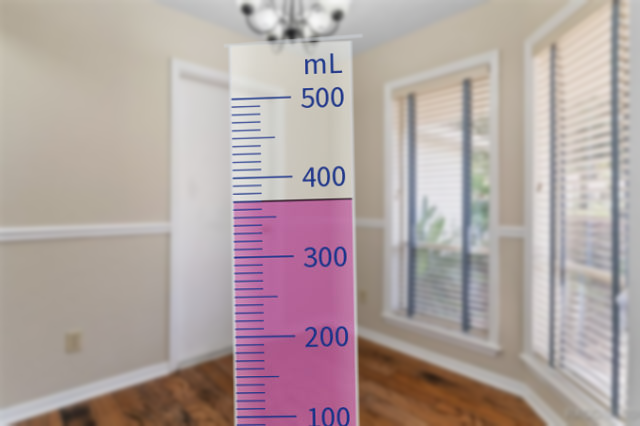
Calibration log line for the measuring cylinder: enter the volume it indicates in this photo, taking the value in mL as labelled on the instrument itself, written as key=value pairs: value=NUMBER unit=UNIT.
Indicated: value=370 unit=mL
